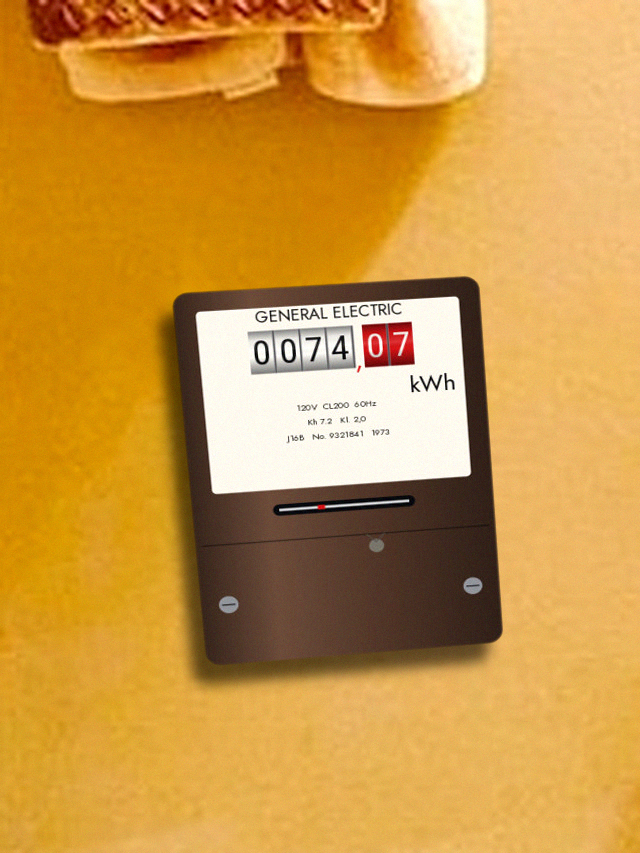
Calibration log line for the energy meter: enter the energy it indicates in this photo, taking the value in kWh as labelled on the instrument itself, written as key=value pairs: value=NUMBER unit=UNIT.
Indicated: value=74.07 unit=kWh
